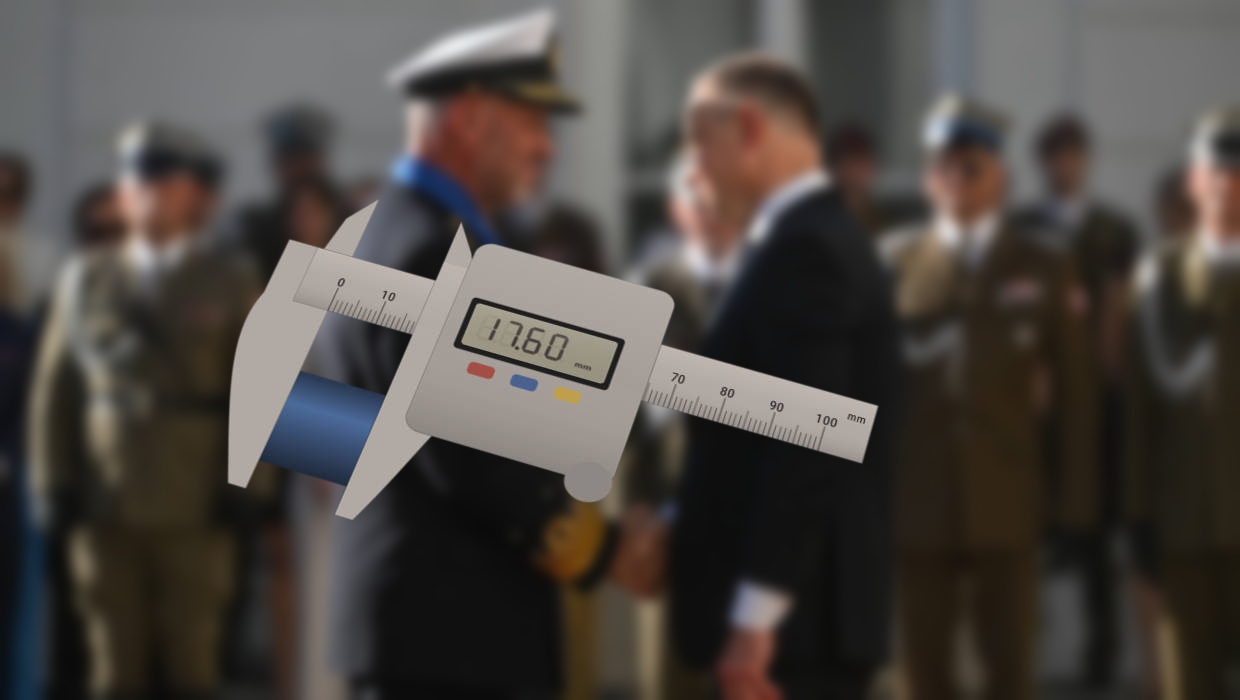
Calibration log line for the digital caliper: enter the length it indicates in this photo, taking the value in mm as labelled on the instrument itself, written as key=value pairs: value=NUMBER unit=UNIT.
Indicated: value=17.60 unit=mm
